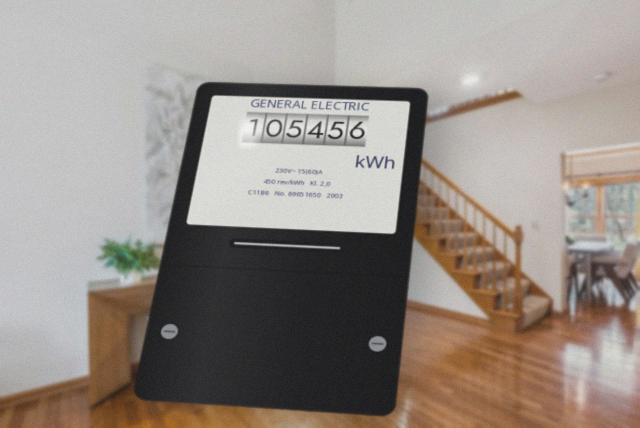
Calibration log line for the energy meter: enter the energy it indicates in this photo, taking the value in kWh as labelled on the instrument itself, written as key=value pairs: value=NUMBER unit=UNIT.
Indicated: value=105456 unit=kWh
